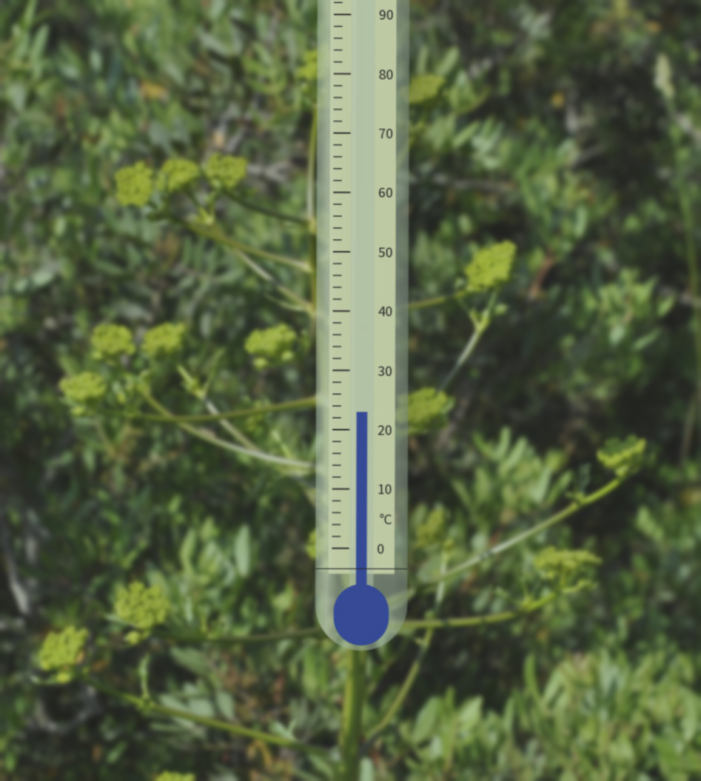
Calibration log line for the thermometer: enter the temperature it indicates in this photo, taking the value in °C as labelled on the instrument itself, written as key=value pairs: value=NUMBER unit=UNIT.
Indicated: value=23 unit=°C
